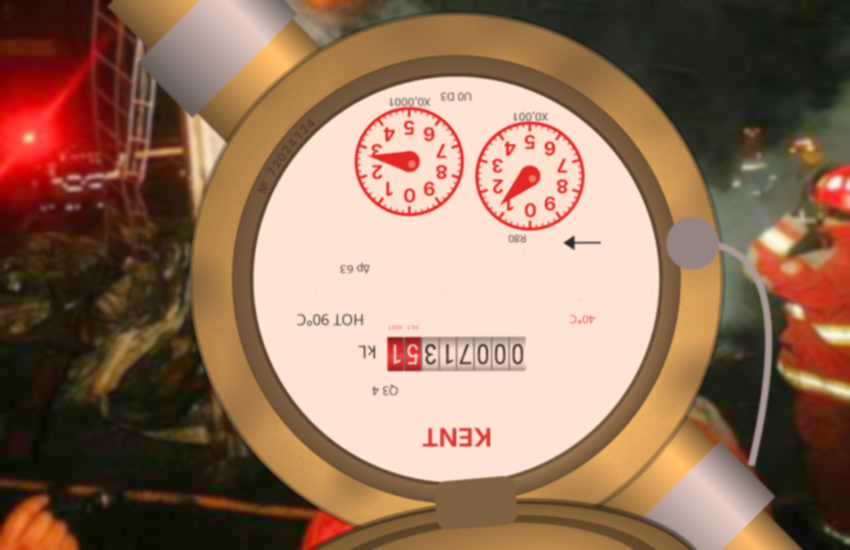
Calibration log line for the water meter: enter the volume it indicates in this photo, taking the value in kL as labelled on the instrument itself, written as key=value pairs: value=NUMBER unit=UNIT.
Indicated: value=713.5112 unit=kL
